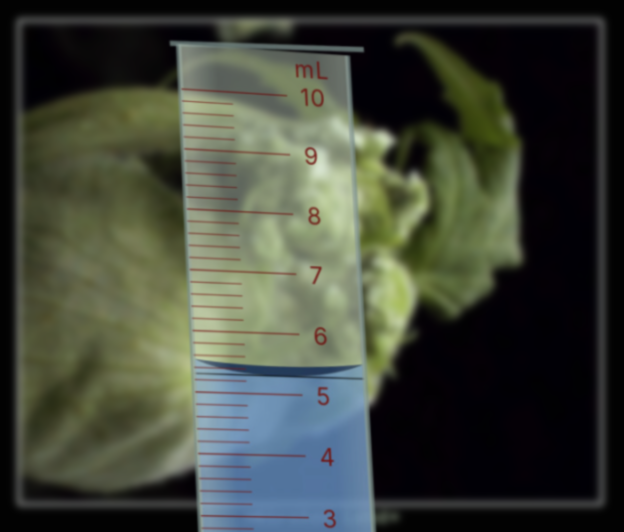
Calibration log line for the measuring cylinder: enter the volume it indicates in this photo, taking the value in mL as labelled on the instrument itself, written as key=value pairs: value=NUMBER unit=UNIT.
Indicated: value=5.3 unit=mL
